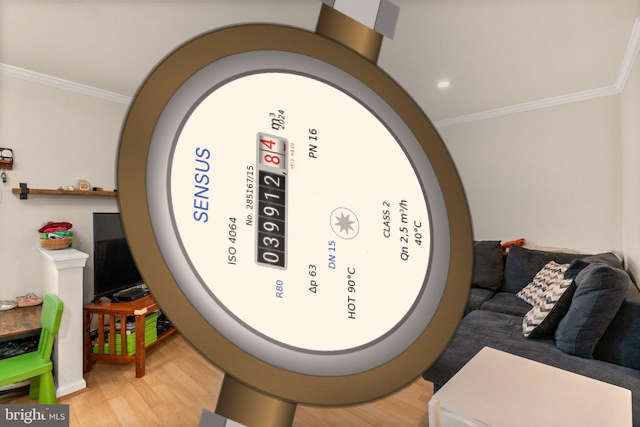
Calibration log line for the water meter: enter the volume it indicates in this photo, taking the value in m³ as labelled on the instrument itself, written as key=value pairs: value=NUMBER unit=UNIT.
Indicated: value=39912.84 unit=m³
